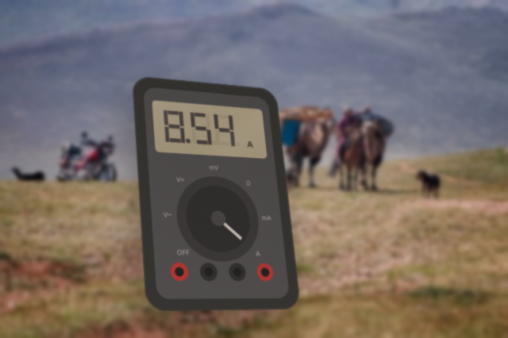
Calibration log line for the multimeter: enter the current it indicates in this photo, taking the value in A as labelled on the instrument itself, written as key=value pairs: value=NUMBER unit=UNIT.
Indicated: value=8.54 unit=A
